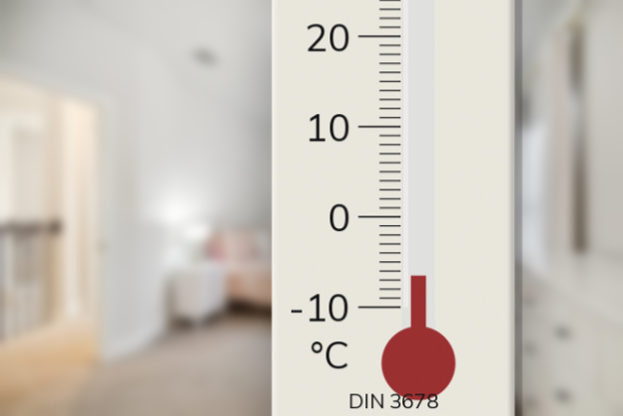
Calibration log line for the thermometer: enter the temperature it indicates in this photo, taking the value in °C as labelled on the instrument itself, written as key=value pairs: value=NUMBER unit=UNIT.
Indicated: value=-6.5 unit=°C
